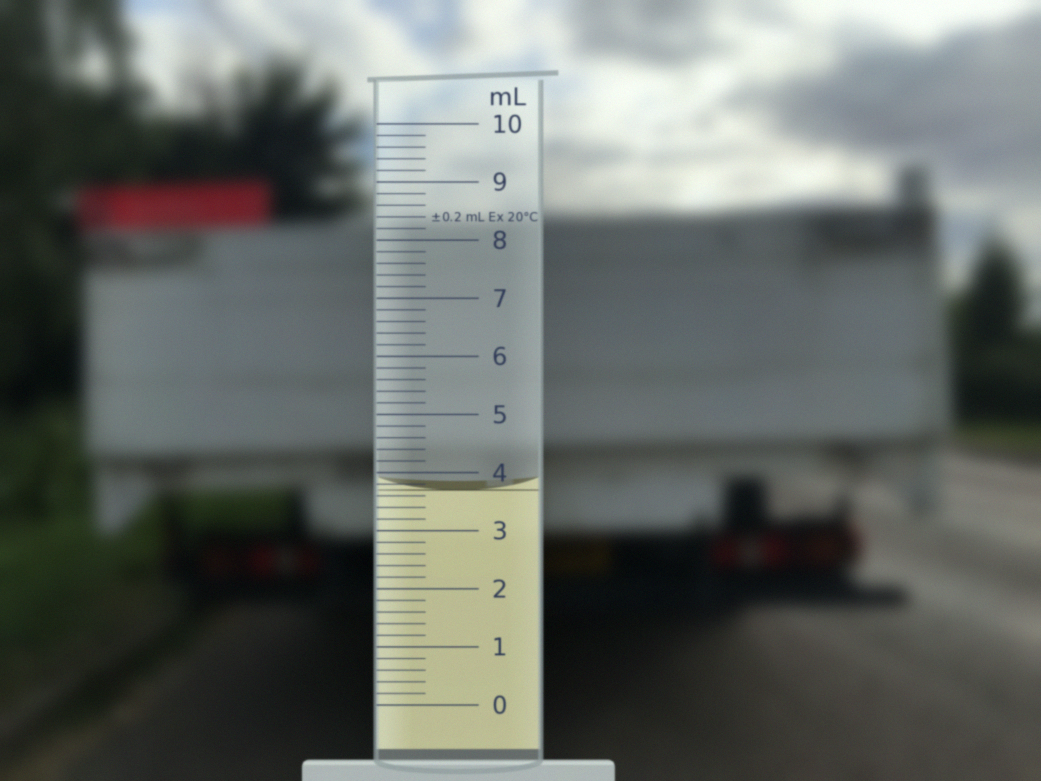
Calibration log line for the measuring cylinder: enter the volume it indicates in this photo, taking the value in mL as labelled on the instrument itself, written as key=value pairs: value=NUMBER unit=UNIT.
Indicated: value=3.7 unit=mL
